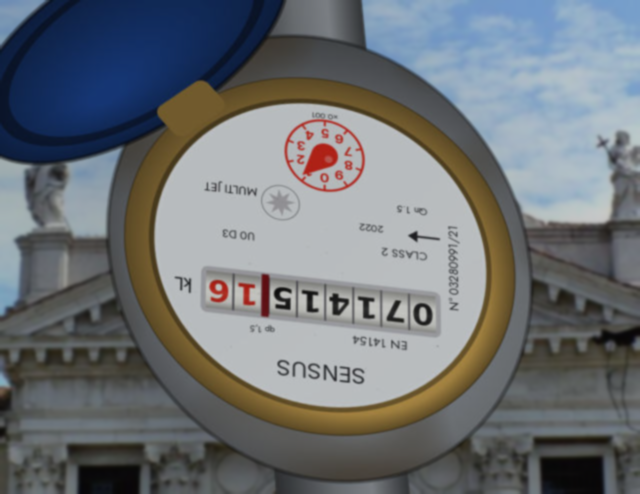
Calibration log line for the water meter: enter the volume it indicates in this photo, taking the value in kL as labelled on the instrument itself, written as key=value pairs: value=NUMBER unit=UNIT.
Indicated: value=71415.161 unit=kL
